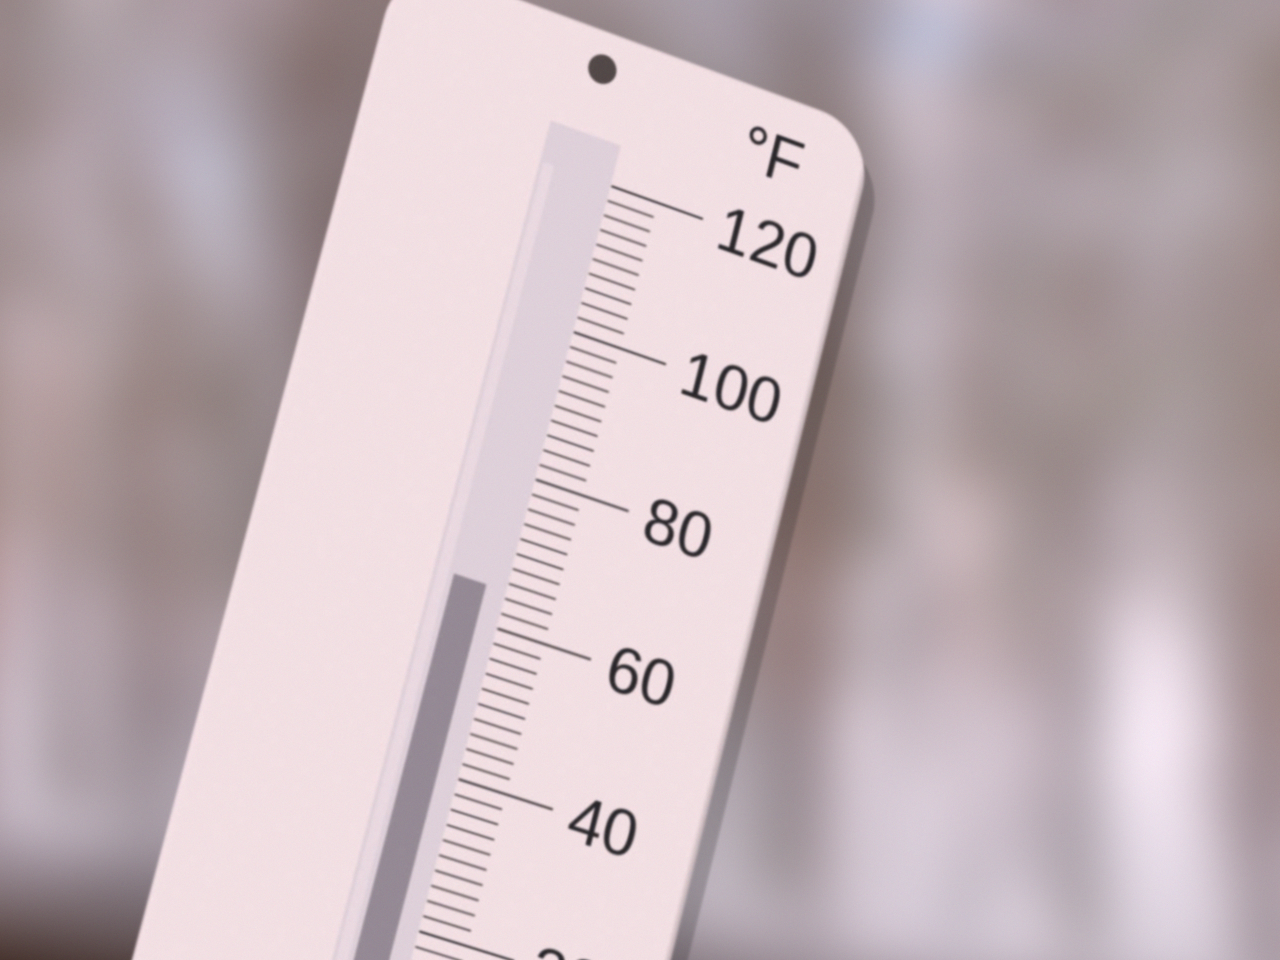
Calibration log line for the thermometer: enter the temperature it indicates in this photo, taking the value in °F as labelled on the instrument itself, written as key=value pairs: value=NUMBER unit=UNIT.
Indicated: value=65 unit=°F
